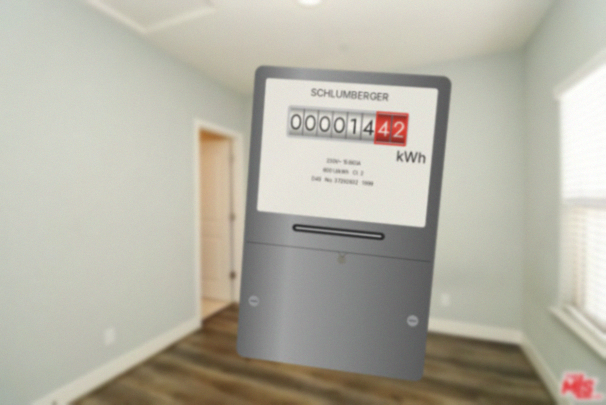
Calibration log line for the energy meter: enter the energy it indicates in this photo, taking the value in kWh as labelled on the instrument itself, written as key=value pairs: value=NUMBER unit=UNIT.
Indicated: value=14.42 unit=kWh
